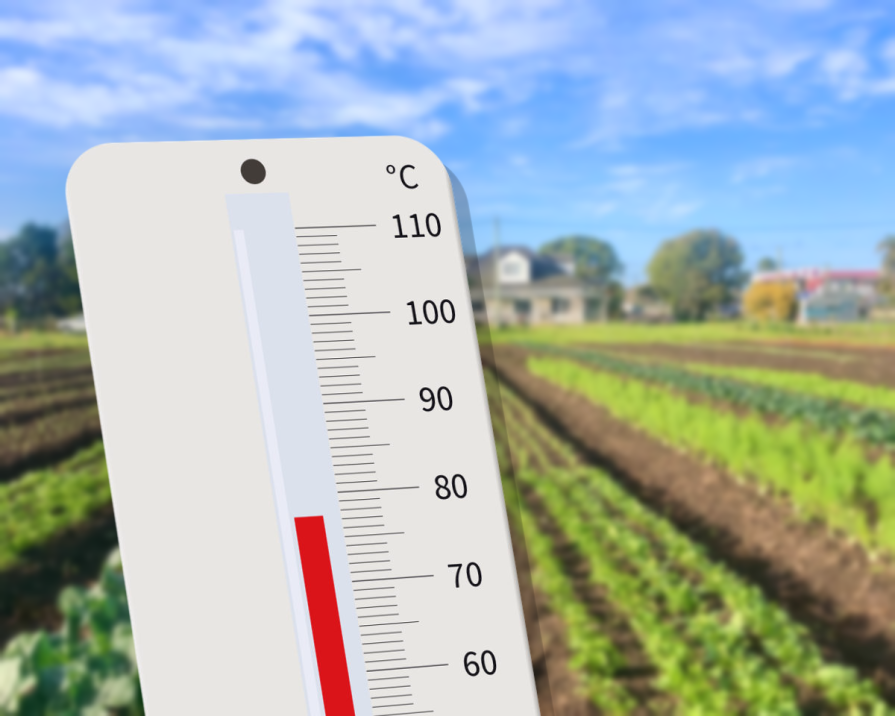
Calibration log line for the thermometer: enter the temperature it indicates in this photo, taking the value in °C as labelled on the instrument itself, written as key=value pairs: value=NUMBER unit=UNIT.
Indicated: value=77.5 unit=°C
